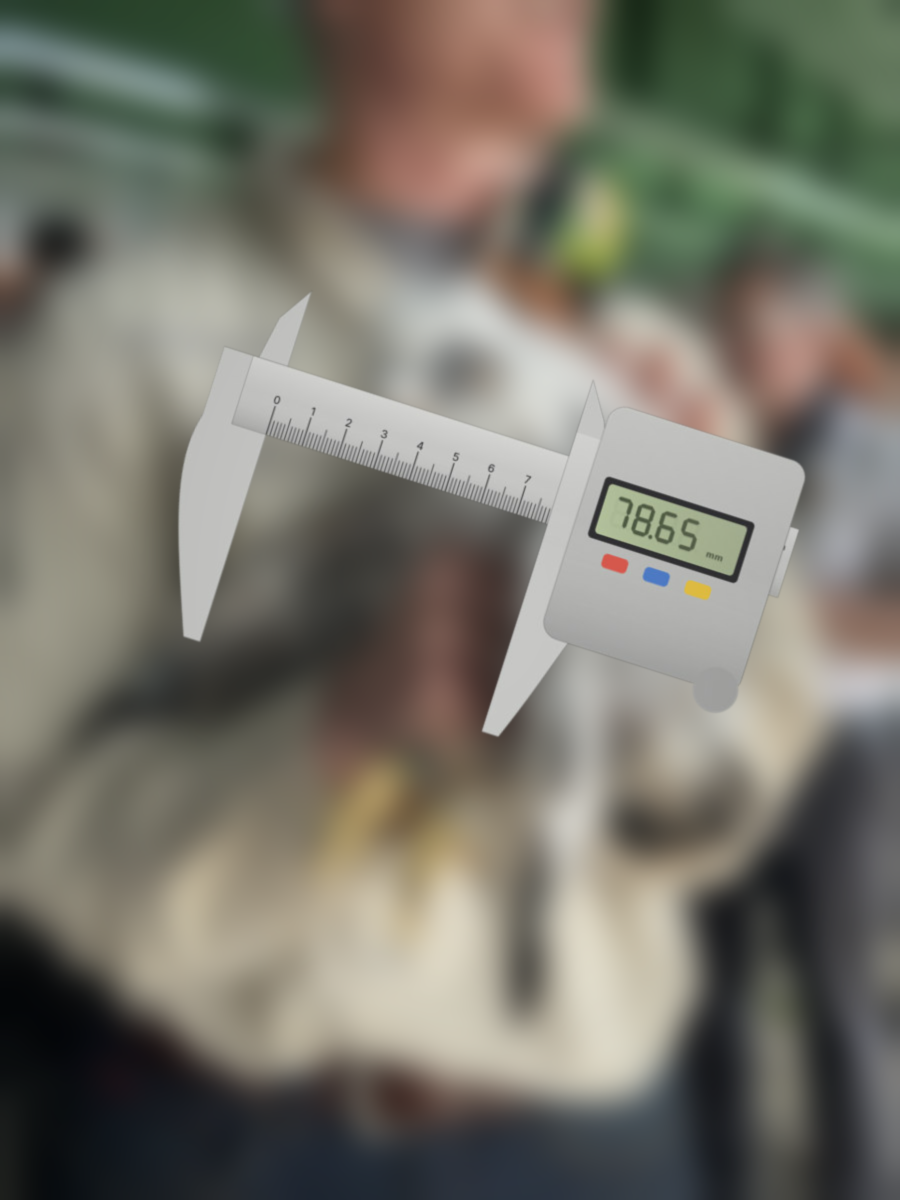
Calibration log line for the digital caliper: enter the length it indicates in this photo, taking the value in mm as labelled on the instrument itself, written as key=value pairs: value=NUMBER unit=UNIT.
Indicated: value=78.65 unit=mm
